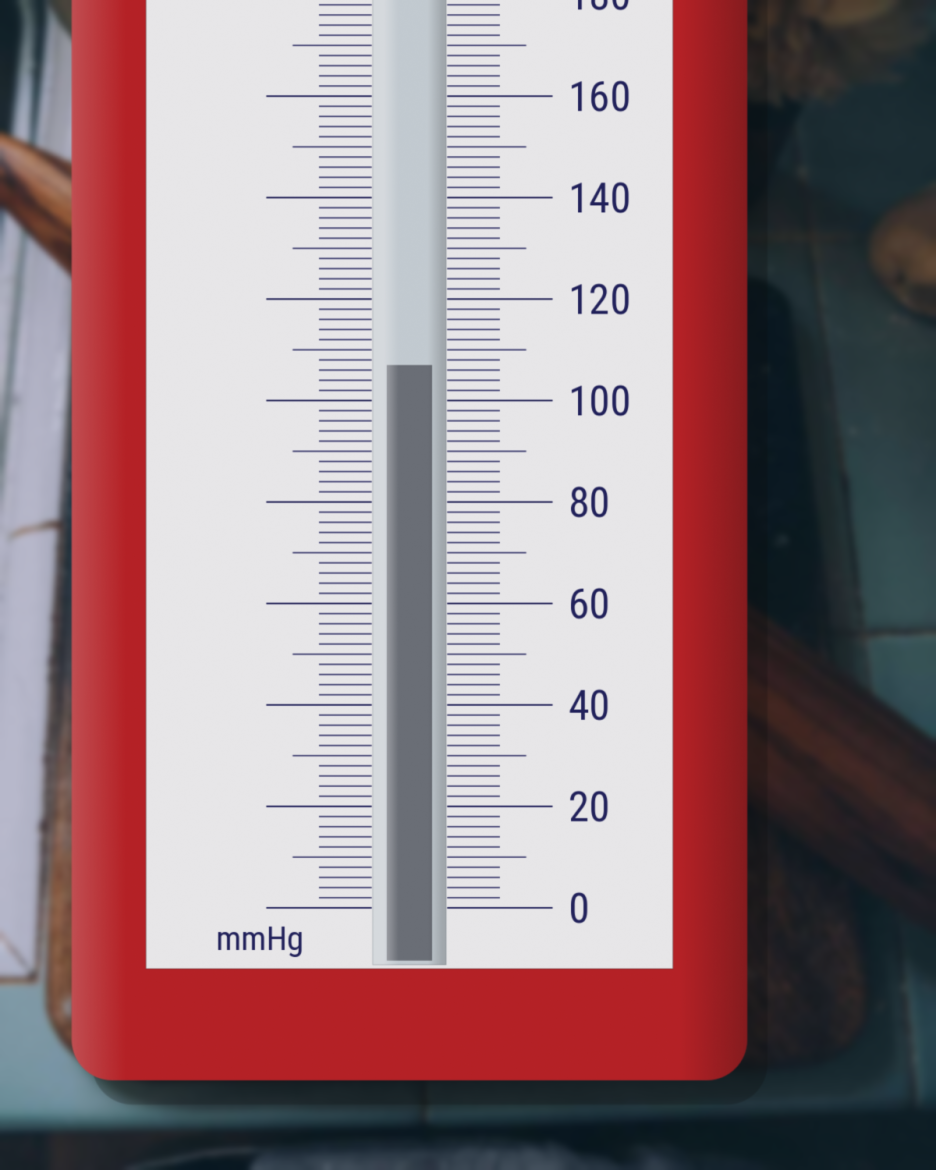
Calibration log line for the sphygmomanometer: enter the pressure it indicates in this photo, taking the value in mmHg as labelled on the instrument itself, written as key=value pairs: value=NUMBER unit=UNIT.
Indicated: value=107 unit=mmHg
